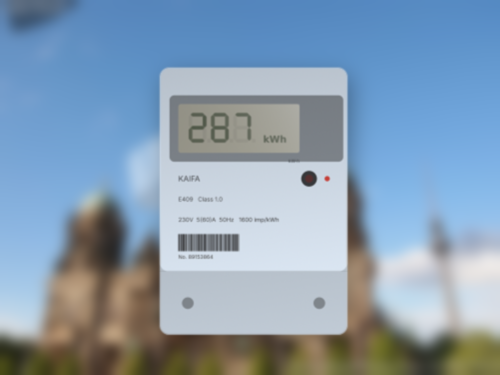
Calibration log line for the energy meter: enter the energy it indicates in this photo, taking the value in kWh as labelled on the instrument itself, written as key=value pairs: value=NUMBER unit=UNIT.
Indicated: value=287 unit=kWh
